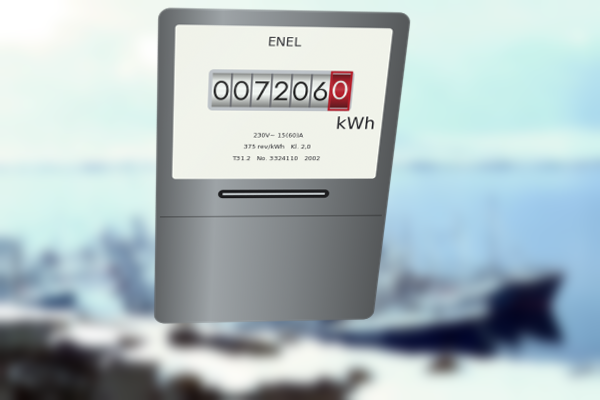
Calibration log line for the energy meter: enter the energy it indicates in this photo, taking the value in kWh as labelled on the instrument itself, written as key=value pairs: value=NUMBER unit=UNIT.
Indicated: value=7206.0 unit=kWh
